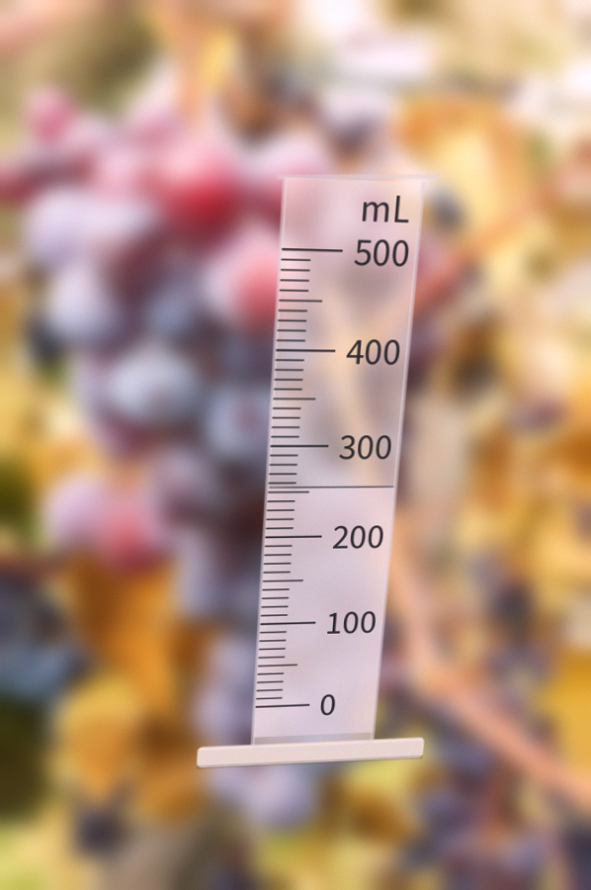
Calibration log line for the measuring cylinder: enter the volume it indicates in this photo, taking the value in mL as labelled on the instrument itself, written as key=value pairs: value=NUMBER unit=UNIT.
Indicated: value=255 unit=mL
